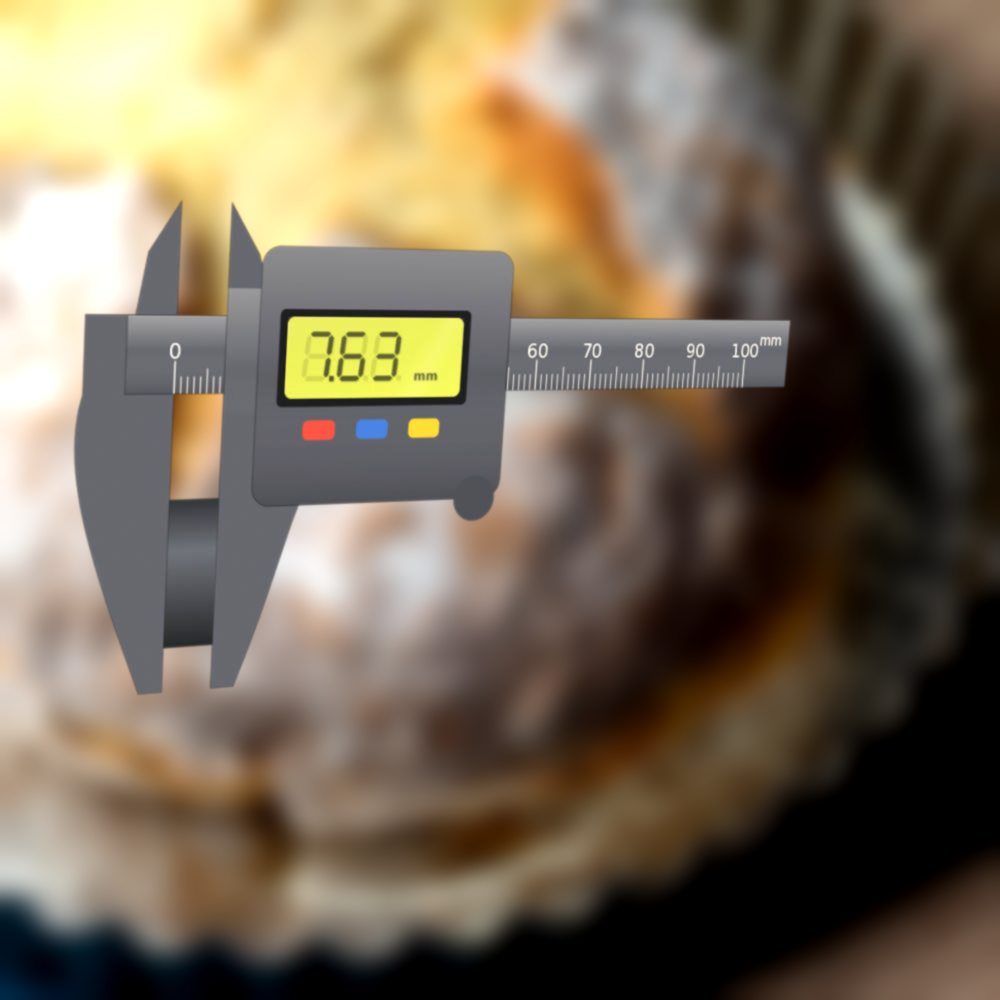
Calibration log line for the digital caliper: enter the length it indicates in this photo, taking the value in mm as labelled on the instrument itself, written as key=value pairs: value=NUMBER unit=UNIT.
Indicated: value=7.63 unit=mm
